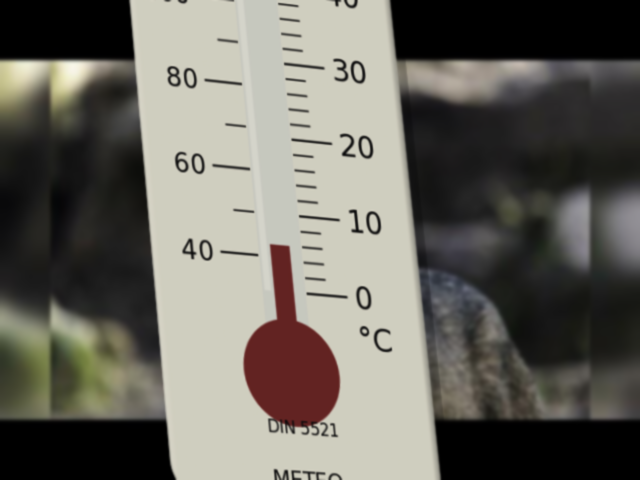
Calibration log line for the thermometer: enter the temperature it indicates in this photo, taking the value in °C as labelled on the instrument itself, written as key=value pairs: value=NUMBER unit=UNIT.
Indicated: value=6 unit=°C
